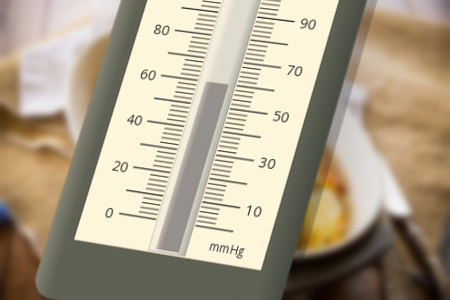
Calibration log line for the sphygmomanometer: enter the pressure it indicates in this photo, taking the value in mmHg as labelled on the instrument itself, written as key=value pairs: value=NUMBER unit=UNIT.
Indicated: value=60 unit=mmHg
